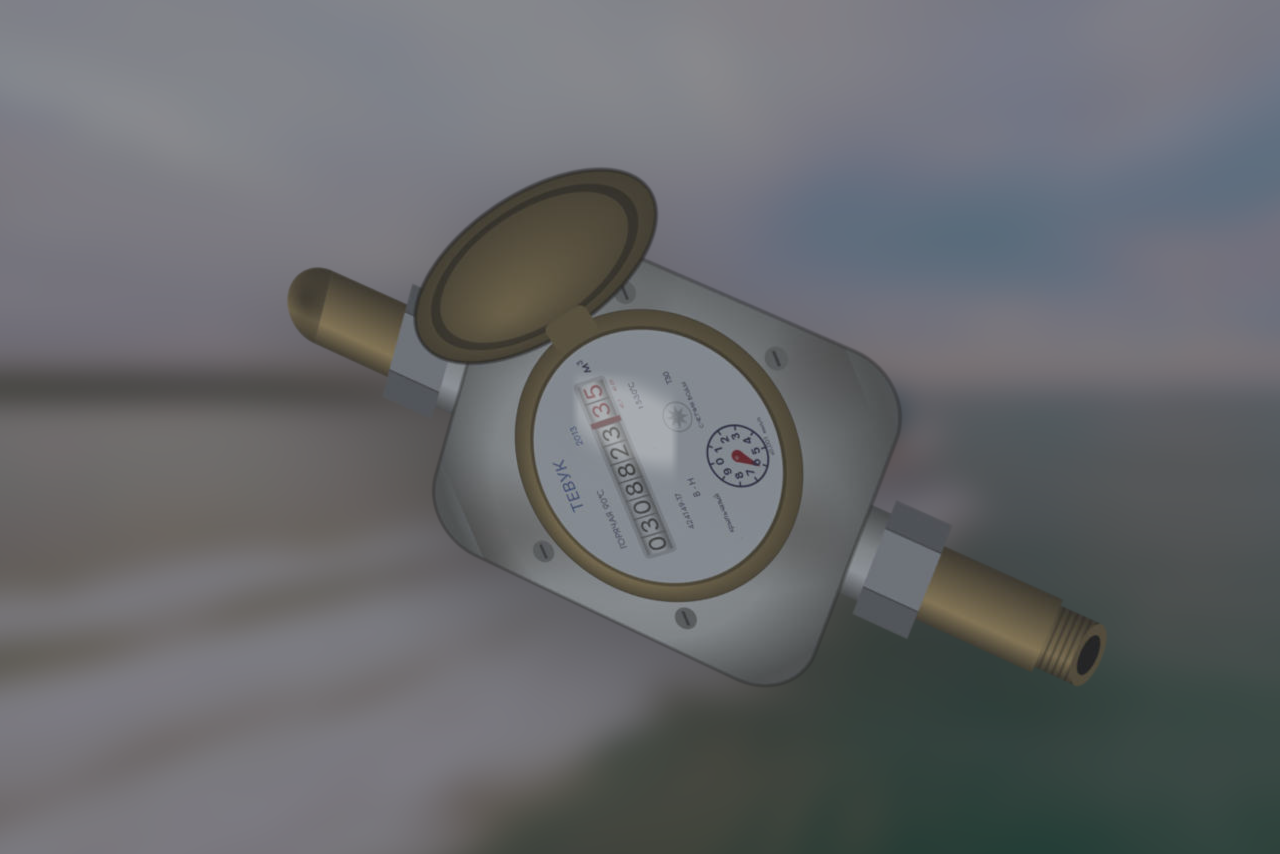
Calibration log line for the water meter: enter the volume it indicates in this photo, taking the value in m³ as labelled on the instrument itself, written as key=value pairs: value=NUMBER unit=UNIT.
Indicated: value=308823.356 unit=m³
